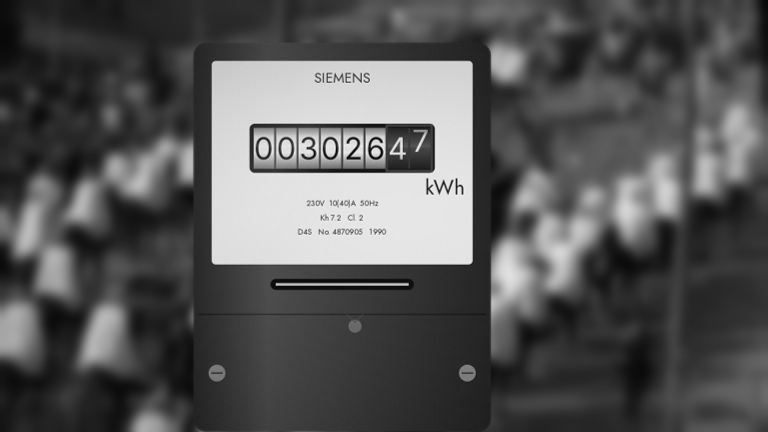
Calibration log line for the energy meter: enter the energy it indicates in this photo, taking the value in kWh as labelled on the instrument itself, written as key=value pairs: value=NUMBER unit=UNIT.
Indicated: value=3026.47 unit=kWh
